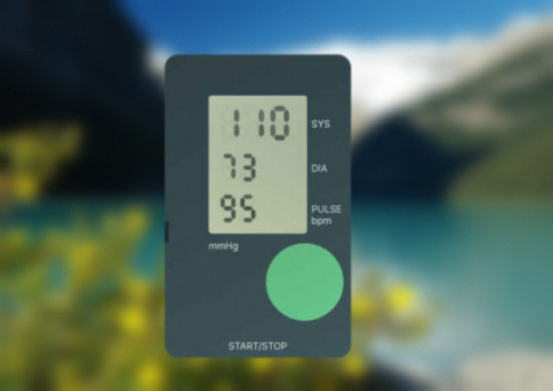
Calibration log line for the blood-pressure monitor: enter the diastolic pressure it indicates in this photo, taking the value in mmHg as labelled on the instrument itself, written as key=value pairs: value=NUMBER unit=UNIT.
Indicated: value=73 unit=mmHg
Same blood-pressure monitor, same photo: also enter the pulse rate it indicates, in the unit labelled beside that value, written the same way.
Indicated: value=95 unit=bpm
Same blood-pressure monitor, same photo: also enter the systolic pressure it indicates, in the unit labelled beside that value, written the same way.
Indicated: value=110 unit=mmHg
